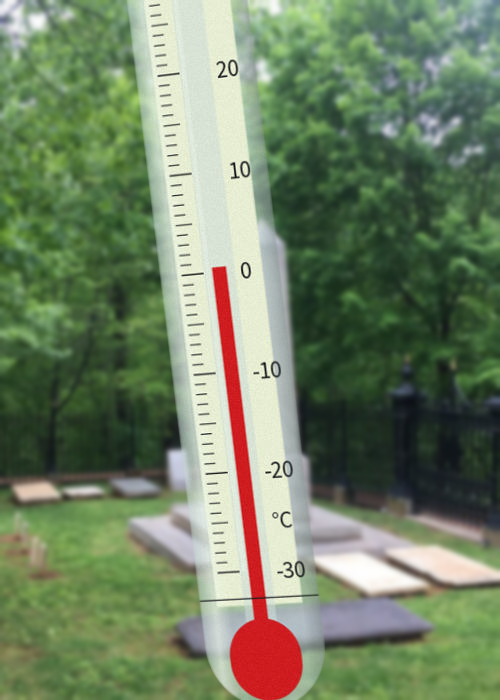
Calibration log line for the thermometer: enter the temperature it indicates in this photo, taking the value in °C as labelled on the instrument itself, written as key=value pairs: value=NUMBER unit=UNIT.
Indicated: value=0.5 unit=°C
